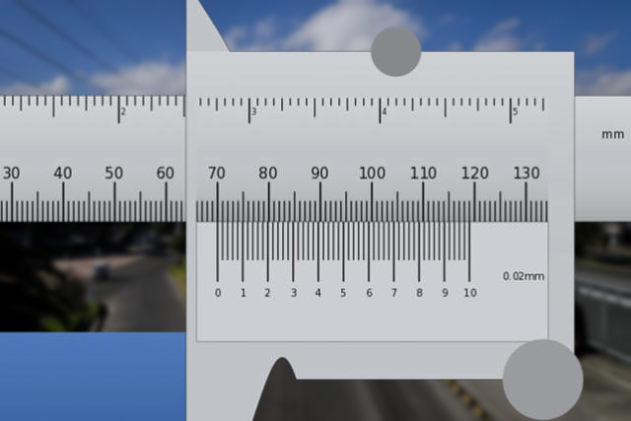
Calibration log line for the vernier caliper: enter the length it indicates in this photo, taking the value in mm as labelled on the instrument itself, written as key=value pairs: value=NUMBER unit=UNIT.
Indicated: value=70.0 unit=mm
